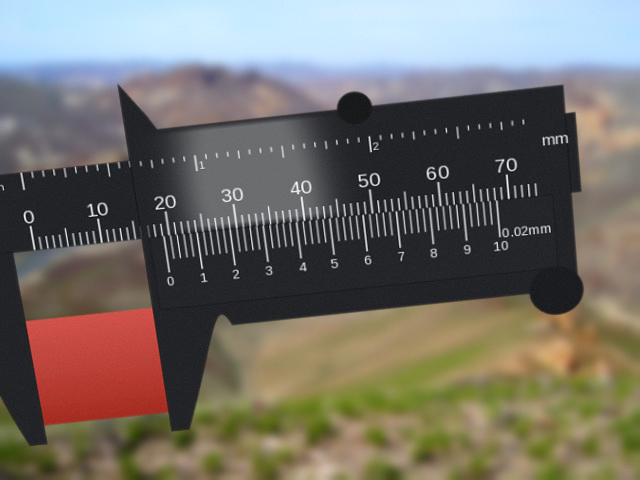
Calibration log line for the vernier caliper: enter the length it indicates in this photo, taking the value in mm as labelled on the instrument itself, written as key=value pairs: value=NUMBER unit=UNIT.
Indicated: value=19.2 unit=mm
